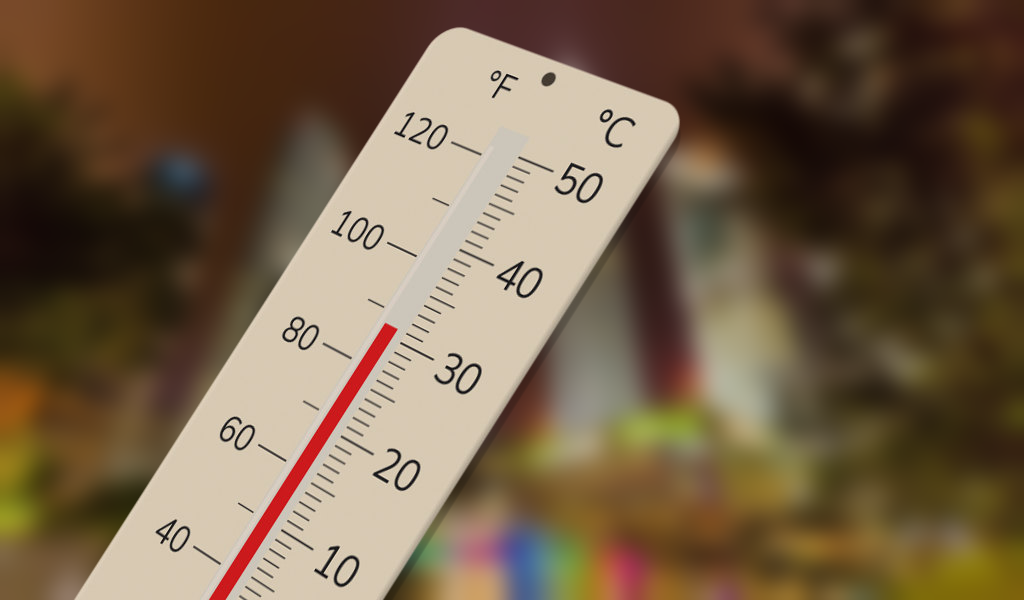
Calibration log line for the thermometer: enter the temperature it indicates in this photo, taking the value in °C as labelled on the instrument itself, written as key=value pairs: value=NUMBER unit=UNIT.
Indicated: value=31 unit=°C
